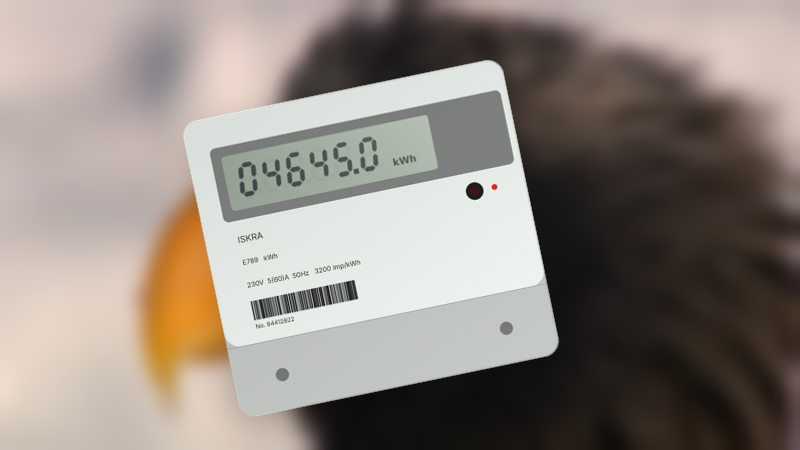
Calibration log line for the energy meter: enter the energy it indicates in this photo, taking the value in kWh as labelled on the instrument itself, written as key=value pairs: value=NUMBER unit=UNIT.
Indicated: value=4645.0 unit=kWh
